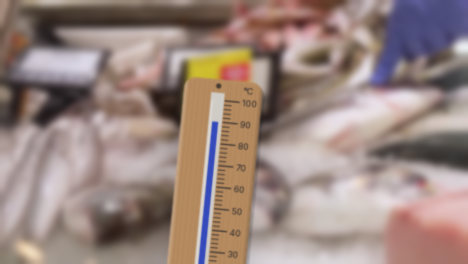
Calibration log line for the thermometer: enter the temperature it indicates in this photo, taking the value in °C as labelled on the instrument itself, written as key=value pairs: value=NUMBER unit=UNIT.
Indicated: value=90 unit=°C
